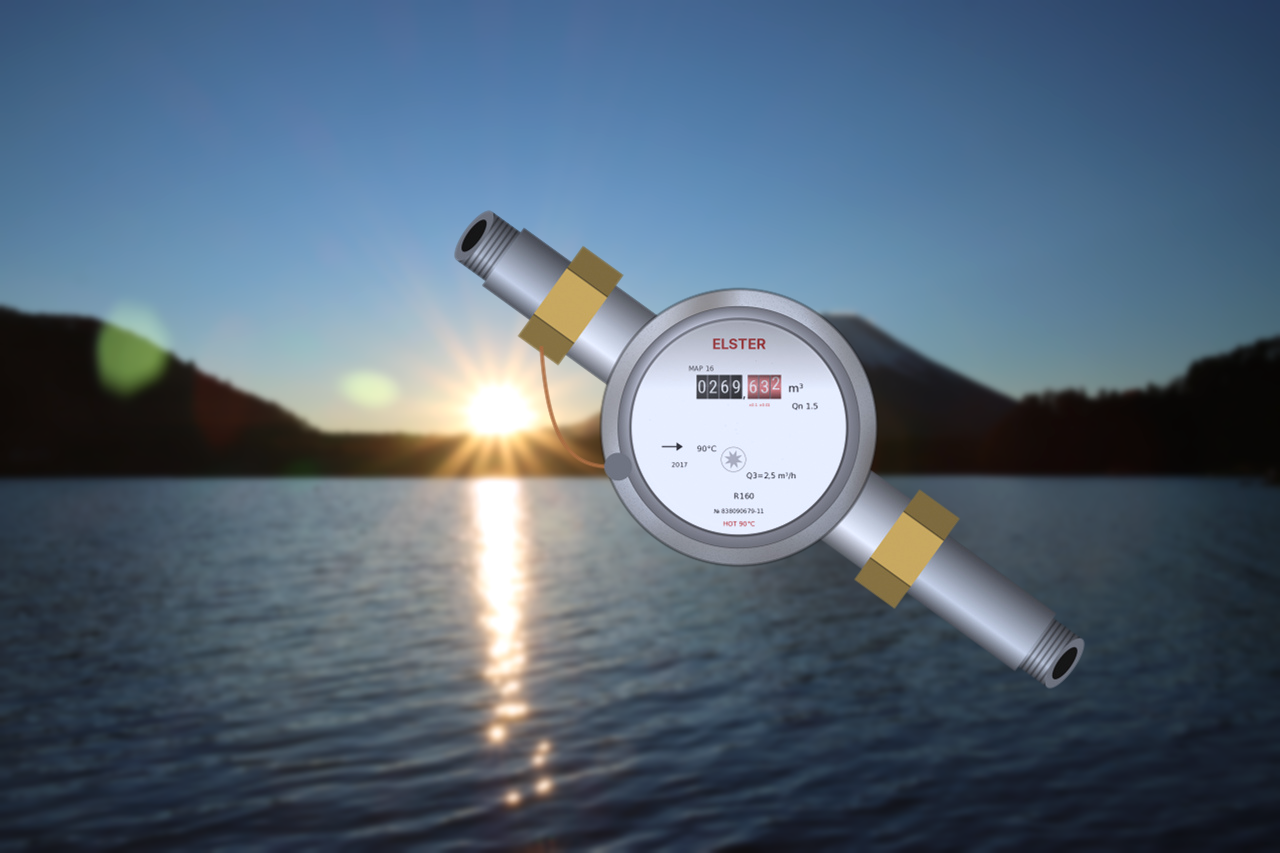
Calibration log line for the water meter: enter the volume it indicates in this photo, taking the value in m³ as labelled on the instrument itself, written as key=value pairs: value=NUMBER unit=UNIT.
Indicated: value=269.632 unit=m³
